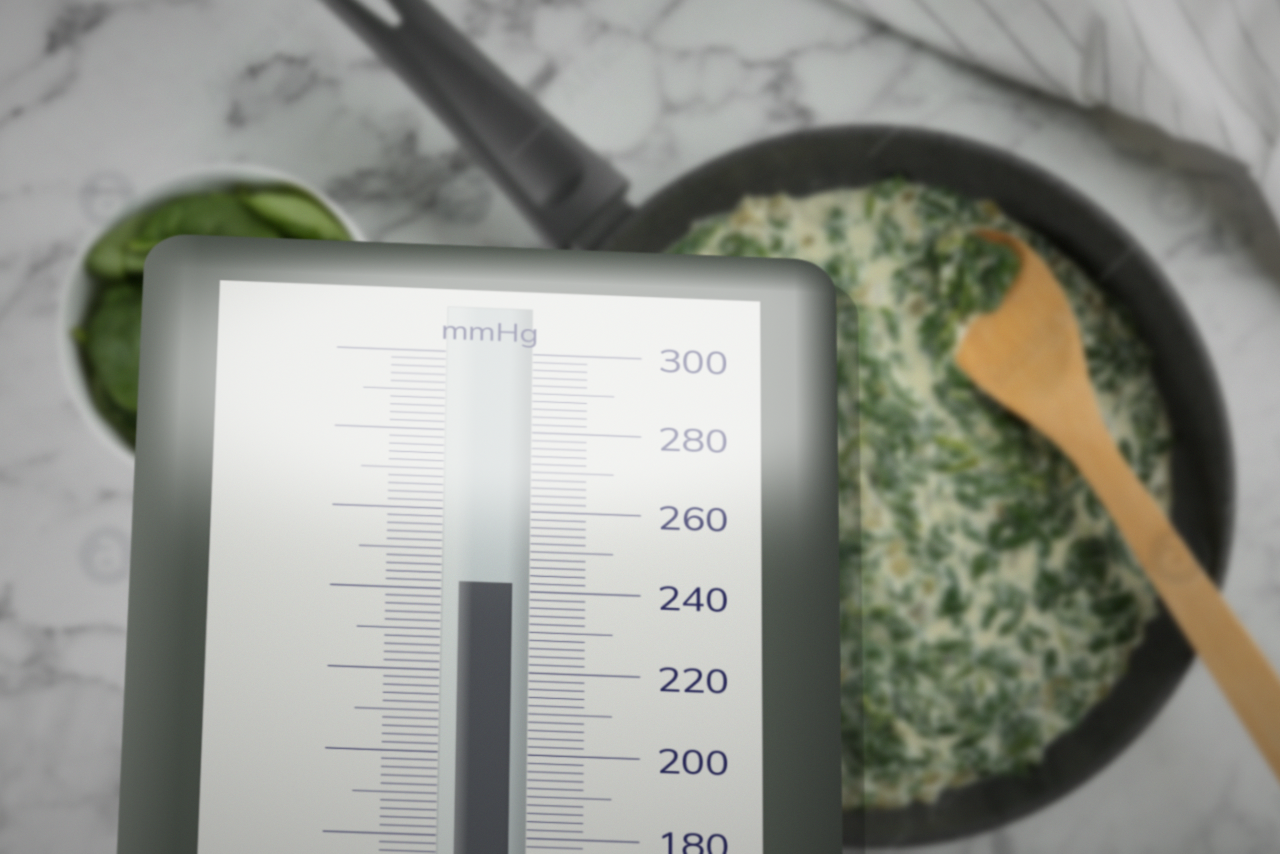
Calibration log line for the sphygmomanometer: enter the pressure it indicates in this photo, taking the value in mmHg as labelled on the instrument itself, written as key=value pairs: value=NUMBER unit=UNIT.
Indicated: value=242 unit=mmHg
